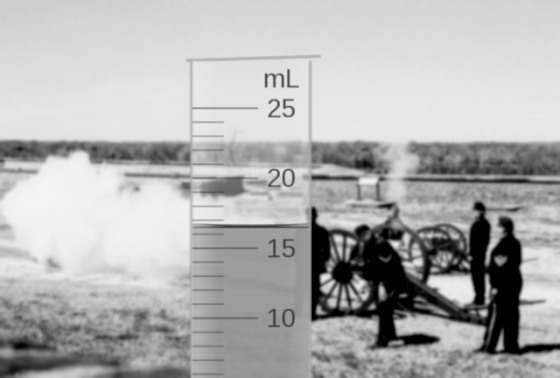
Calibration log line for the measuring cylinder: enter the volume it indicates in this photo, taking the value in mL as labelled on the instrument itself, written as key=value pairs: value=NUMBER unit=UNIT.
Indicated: value=16.5 unit=mL
